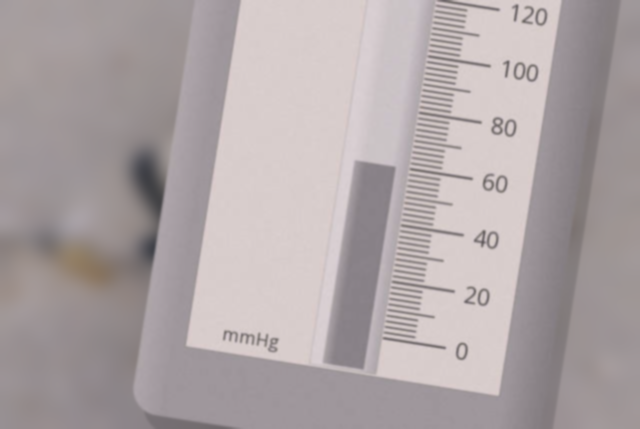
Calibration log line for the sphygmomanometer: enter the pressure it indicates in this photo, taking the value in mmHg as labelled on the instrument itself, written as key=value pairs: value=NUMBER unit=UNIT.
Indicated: value=60 unit=mmHg
